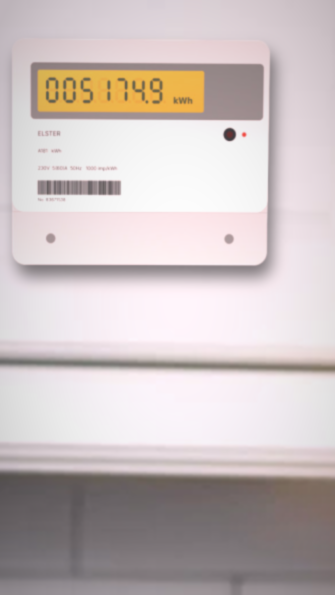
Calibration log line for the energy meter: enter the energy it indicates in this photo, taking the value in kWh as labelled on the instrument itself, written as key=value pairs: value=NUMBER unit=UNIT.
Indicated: value=5174.9 unit=kWh
